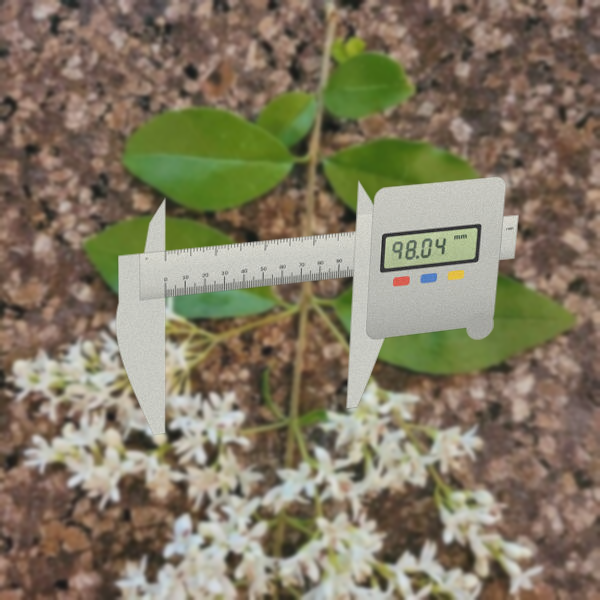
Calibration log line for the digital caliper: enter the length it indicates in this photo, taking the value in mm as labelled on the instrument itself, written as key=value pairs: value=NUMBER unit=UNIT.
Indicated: value=98.04 unit=mm
